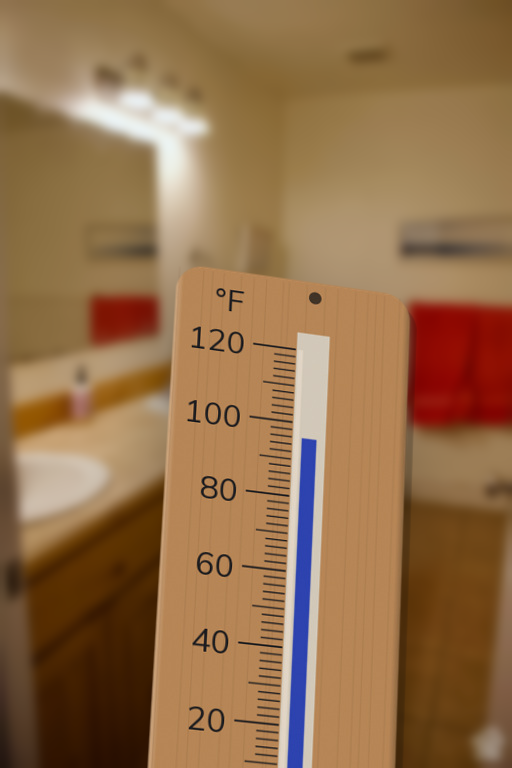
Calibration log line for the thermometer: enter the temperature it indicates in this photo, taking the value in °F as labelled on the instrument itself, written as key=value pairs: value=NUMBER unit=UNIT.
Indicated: value=96 unit=°F
